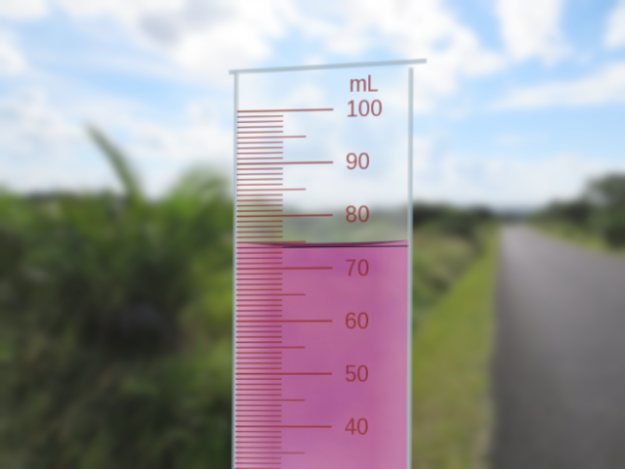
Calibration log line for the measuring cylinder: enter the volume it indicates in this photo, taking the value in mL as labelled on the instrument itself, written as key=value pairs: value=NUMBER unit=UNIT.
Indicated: value=74 unit=mL
